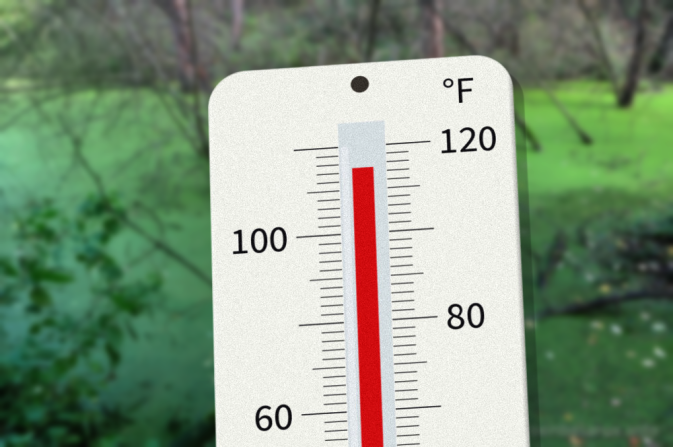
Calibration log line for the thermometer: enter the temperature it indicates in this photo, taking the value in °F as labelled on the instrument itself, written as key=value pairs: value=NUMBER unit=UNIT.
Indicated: value=115 unit=°F
